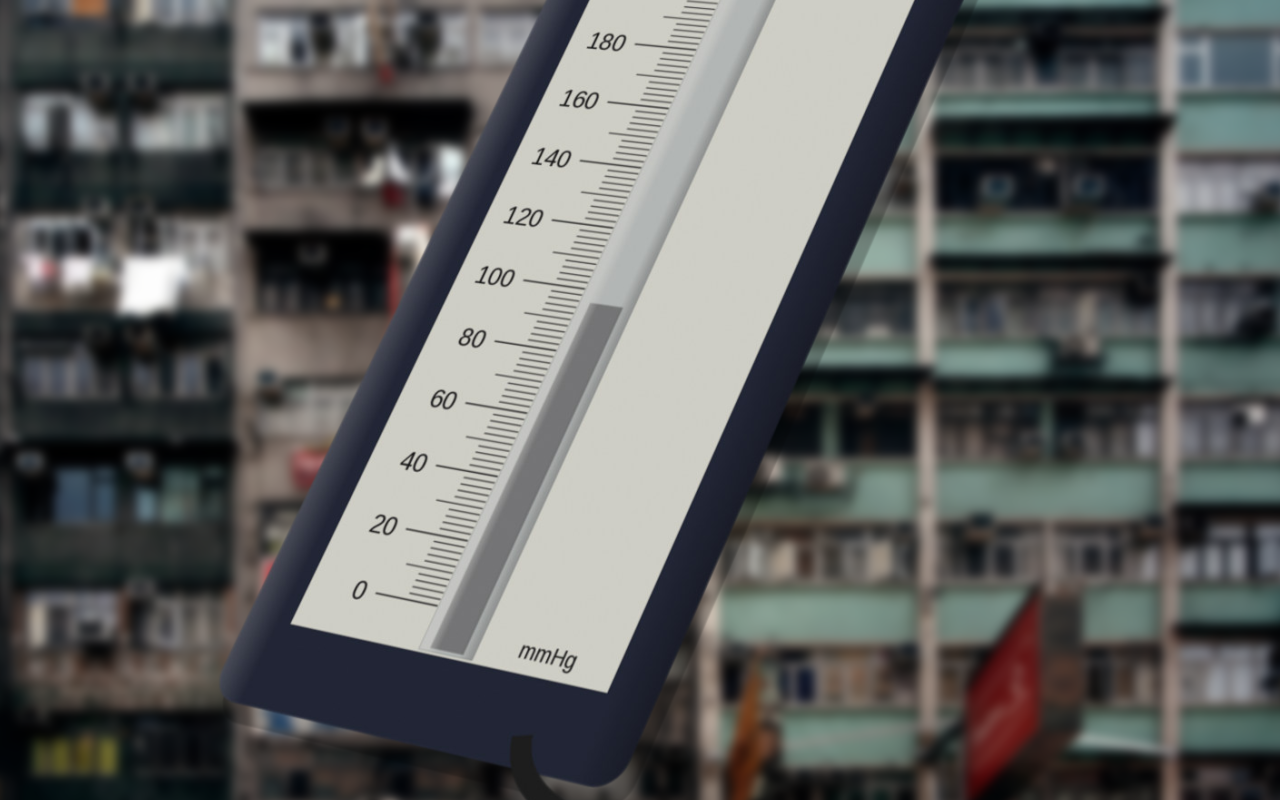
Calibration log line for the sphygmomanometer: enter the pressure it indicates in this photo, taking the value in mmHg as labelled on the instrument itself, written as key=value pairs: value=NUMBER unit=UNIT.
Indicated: value=96 unit=mmHg
